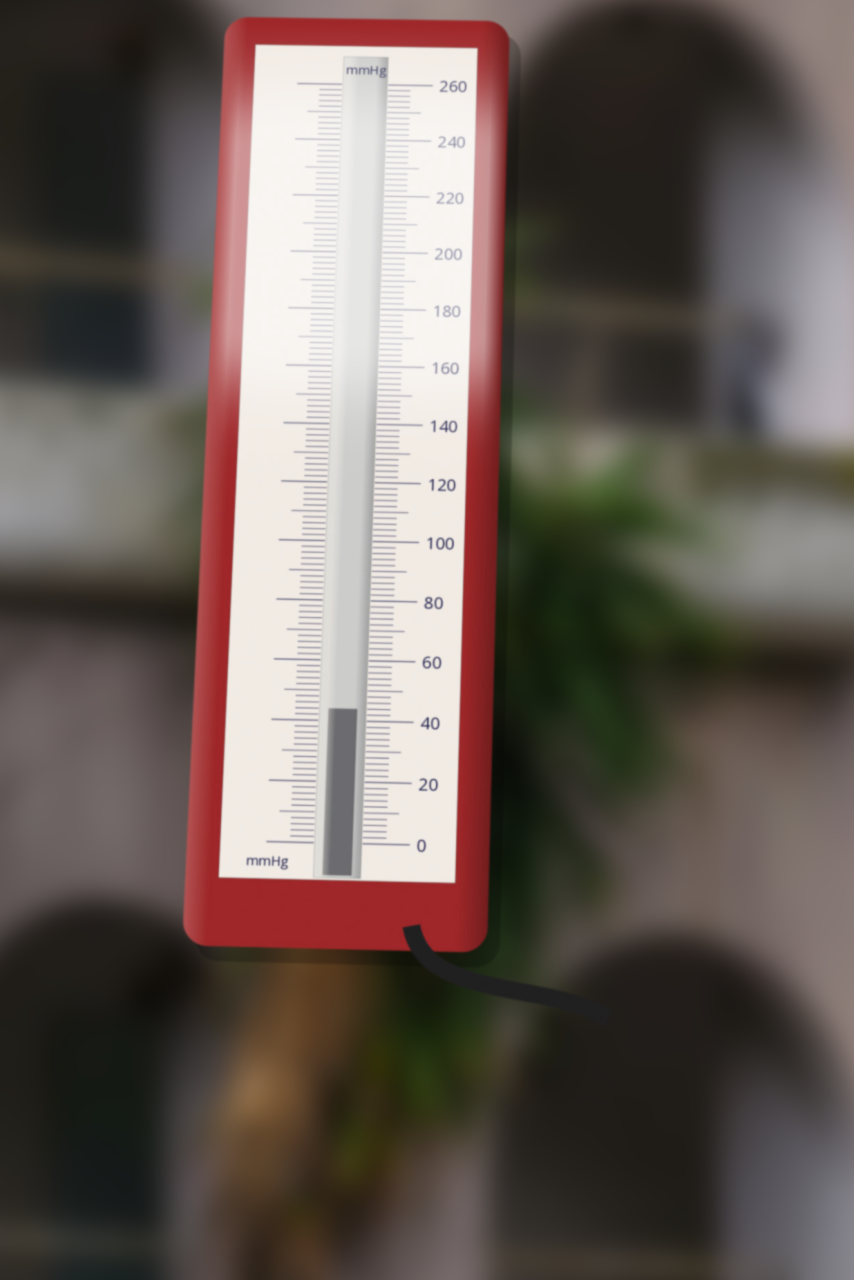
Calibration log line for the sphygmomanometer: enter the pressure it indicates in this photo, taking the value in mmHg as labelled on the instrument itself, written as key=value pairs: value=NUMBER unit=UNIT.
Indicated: value=44 unit=mmHg
